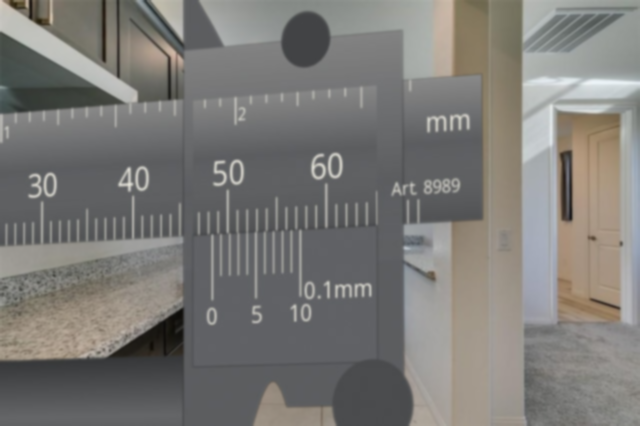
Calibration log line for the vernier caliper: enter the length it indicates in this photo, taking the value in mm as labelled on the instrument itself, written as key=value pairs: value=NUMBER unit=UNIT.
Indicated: value=48.4 unit=mm
